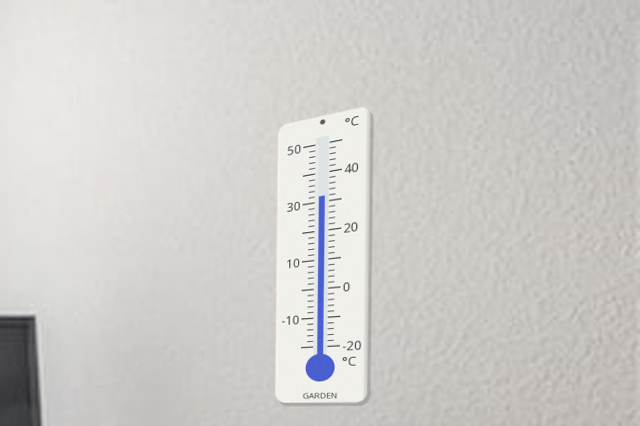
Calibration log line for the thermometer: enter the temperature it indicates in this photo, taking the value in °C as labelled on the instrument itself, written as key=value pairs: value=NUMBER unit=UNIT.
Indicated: value=32 unit=°C
